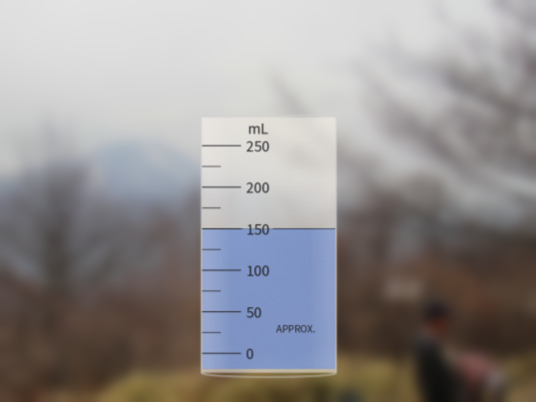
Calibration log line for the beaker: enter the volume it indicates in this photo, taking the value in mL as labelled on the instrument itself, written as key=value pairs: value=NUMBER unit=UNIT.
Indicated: value=150 unit=mL
